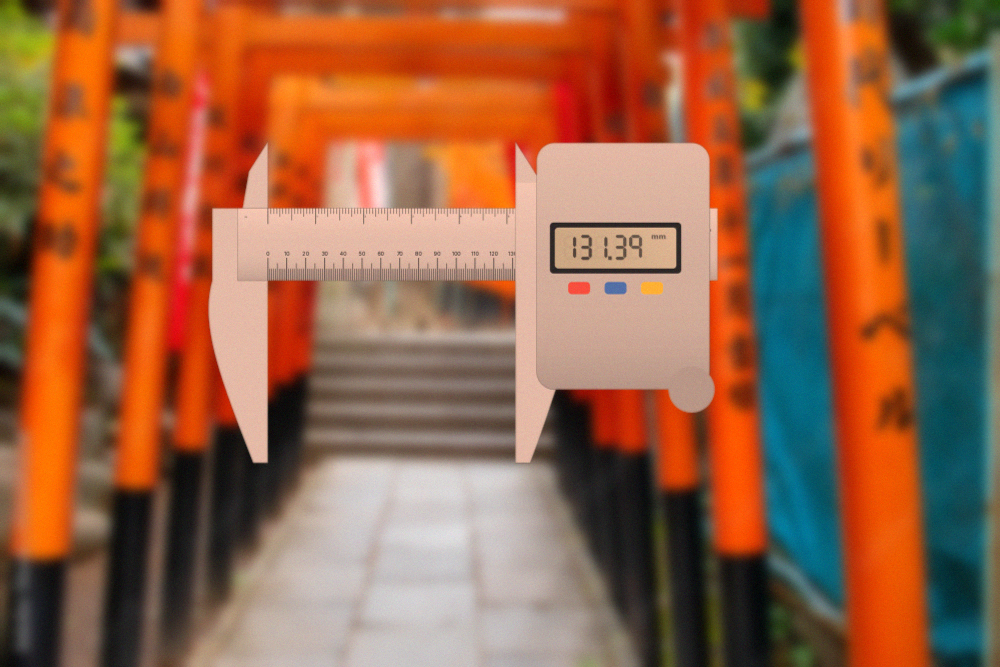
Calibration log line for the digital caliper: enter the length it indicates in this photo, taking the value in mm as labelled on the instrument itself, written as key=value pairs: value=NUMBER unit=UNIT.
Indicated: value=131.39 unit=mm
